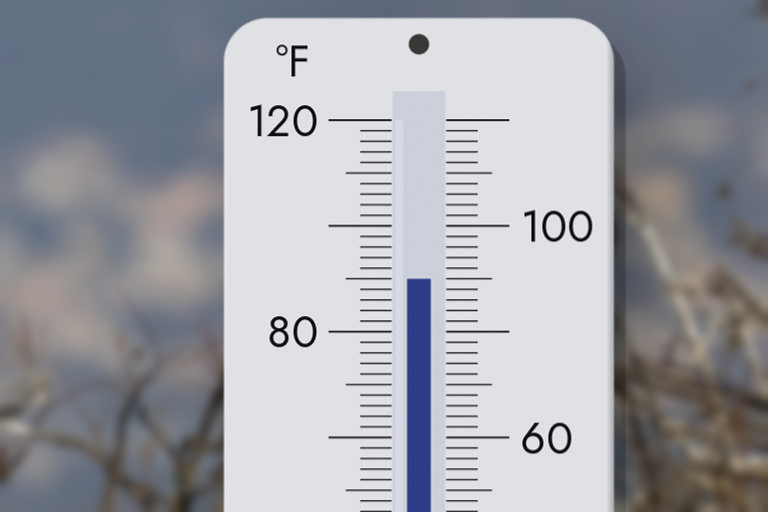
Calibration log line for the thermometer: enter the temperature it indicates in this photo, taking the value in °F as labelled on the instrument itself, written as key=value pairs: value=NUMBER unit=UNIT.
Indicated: value=90 unit=°F
